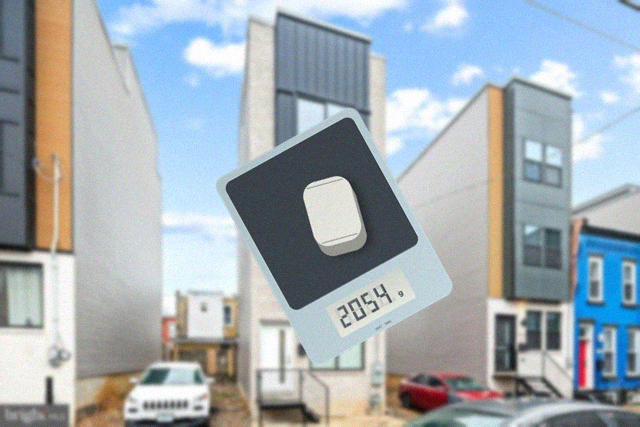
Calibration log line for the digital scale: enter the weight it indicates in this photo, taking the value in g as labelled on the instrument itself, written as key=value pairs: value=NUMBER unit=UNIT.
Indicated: value=2054 unit=g
